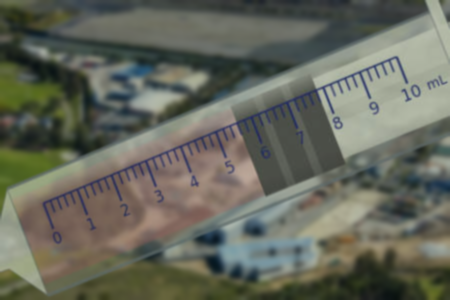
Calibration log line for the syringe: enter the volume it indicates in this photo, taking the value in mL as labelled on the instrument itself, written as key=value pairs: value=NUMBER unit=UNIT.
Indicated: value=5.6 unit=mL
